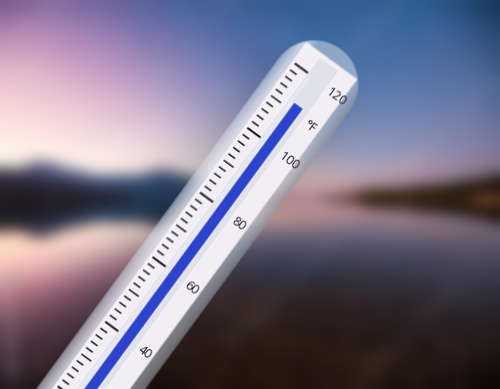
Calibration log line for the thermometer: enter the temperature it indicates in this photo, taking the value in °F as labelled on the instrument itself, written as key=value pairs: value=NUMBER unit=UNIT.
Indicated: value=112 unit=°F
